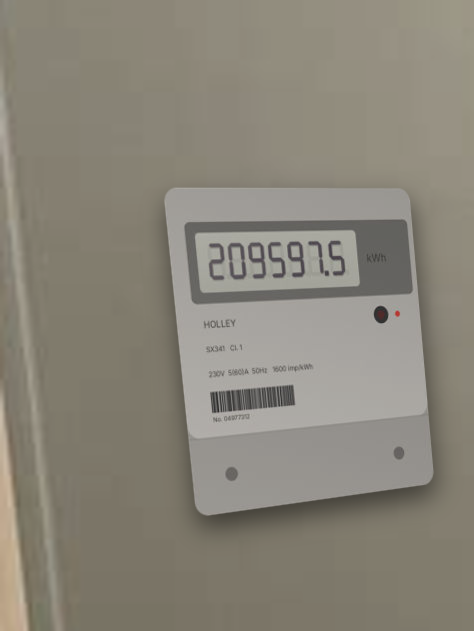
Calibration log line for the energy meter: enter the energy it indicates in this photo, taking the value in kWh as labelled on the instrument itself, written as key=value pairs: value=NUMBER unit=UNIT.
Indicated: value=209597.5 unit=kWh
